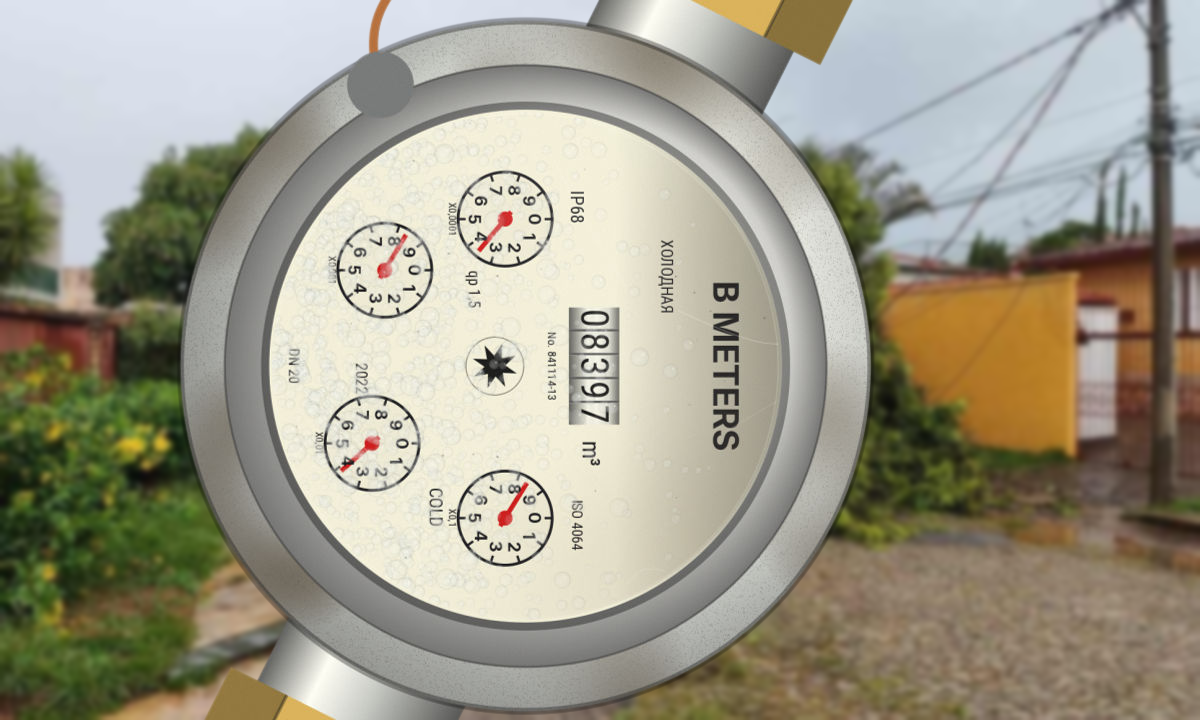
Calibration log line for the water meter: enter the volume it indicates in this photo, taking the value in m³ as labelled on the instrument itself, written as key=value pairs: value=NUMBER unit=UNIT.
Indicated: value=8397.8383 unit=m³
